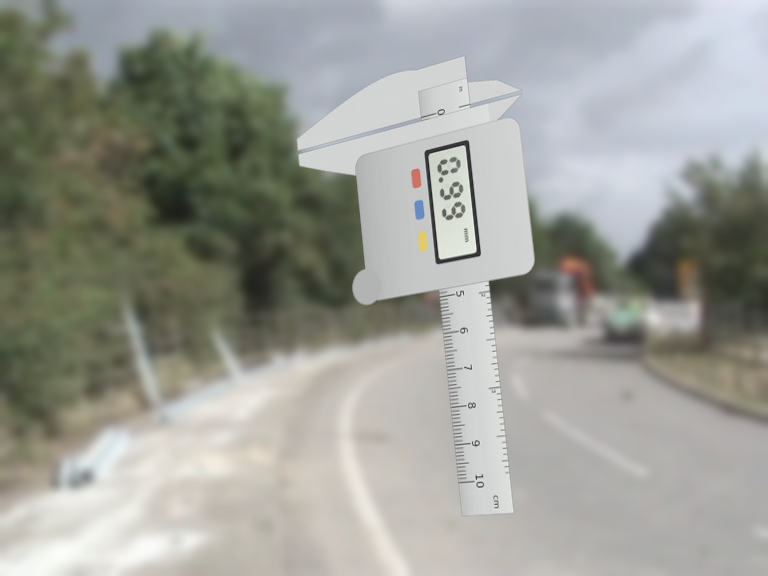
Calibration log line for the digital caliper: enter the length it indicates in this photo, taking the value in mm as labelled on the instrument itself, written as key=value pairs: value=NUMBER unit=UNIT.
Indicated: value=0.99 unit=mm
